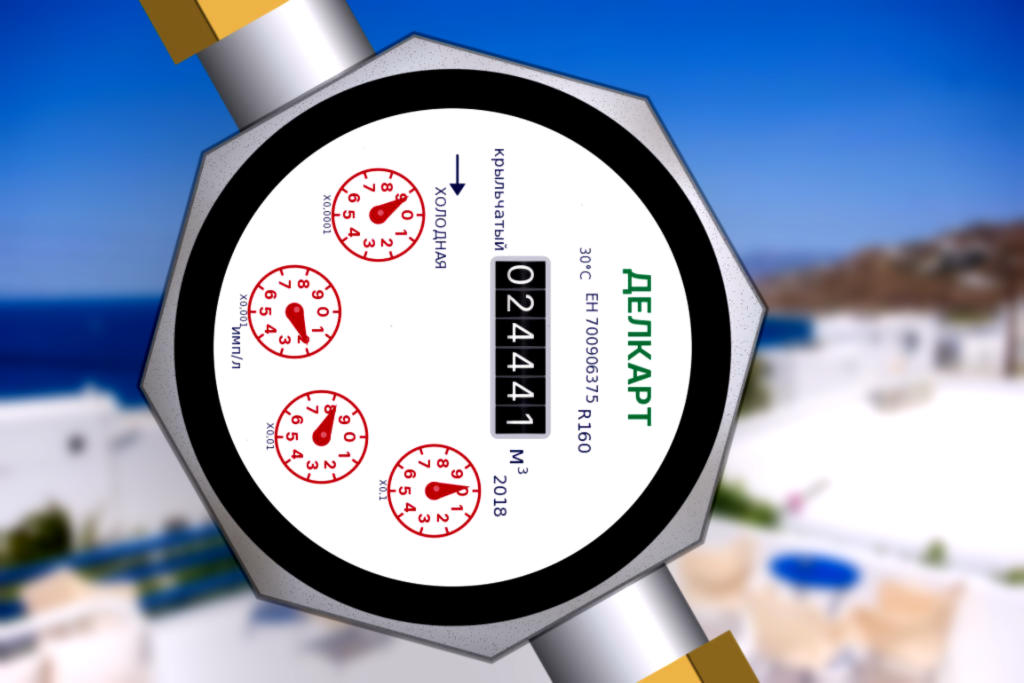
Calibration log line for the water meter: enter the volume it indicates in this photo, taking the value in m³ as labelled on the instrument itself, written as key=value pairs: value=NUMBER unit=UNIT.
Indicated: value=24440.9819 unit=m³
